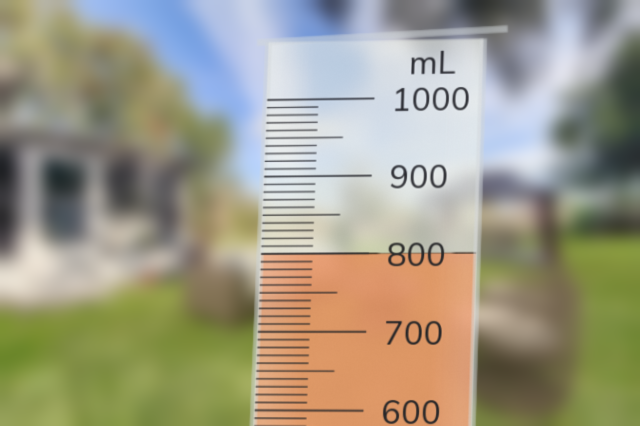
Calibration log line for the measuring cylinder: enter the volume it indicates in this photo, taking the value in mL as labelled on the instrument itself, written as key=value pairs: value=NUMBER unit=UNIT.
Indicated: value=800 unit=mL
